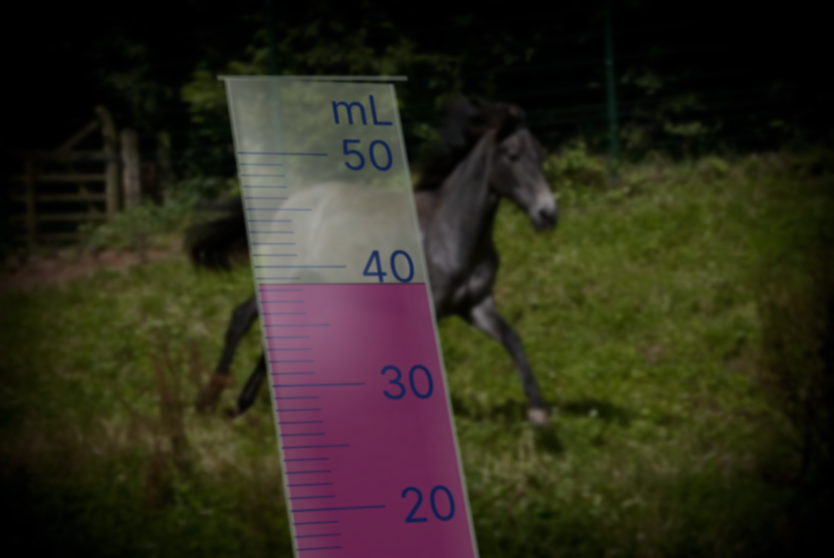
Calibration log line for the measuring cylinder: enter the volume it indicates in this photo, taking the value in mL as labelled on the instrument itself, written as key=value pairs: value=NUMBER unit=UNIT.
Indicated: value=38.5 unit=mL
